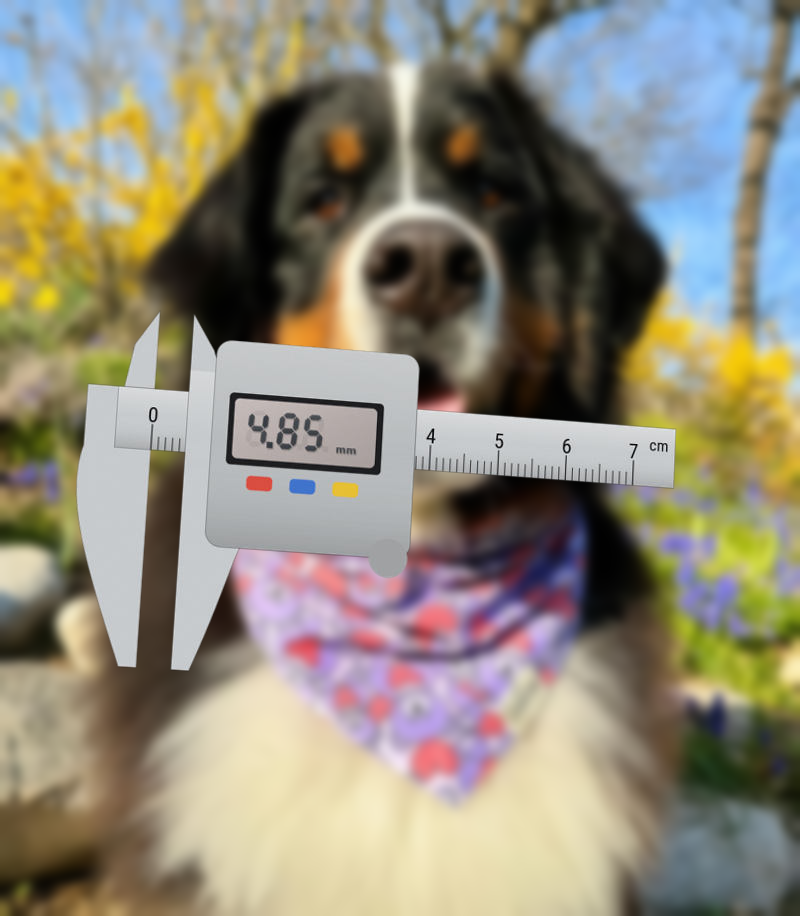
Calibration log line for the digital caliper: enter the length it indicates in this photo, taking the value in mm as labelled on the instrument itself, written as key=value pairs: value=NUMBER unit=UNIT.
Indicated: value=4.85 unit=mm
